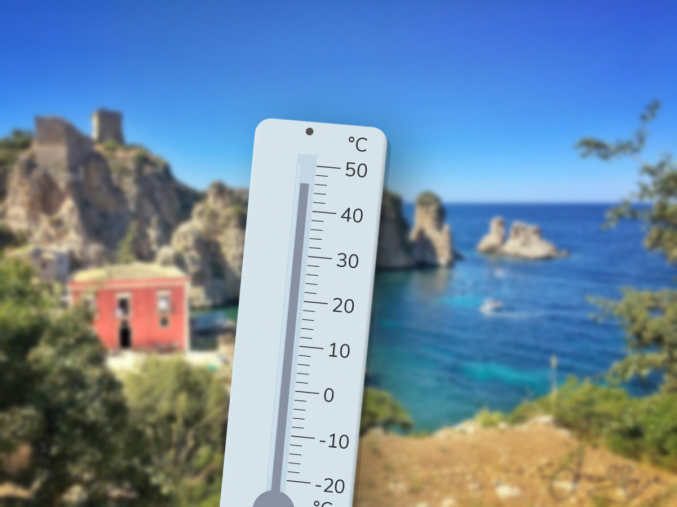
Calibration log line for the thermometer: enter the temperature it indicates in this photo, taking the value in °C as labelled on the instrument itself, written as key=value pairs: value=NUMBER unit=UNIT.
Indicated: value=46 unit=°C
